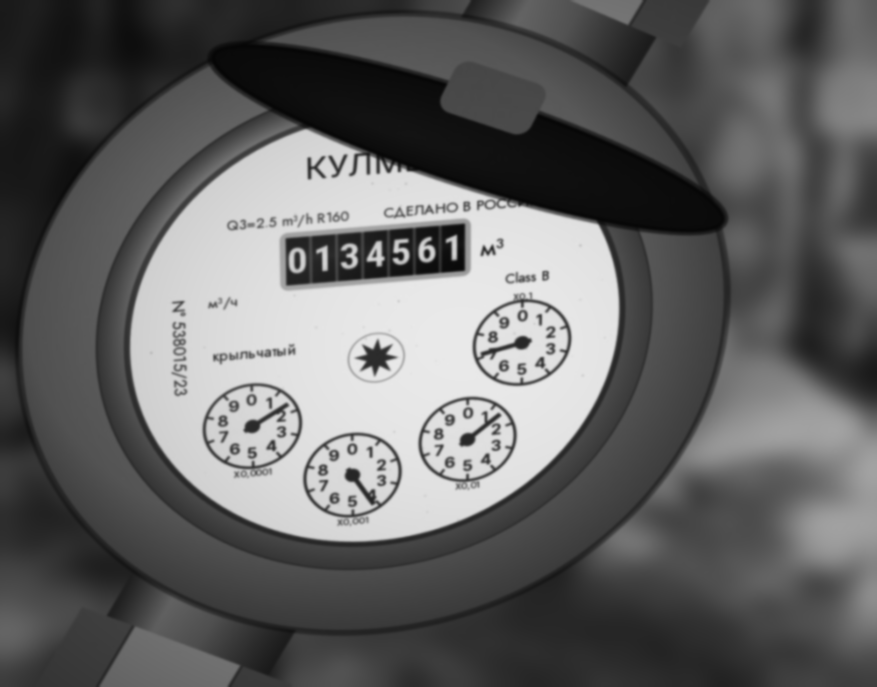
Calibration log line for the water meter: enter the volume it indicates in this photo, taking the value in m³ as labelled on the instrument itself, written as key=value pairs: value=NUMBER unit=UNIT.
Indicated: value=134561.7141 unit=m³
